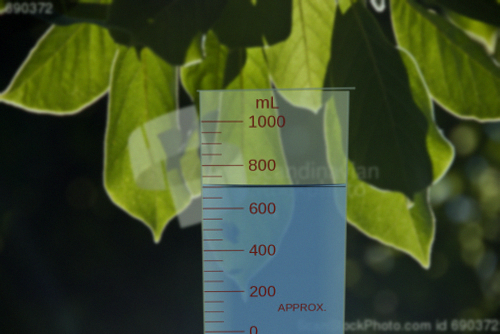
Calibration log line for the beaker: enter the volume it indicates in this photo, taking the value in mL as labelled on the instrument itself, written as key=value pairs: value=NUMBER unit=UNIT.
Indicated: value=700 unit=mL
